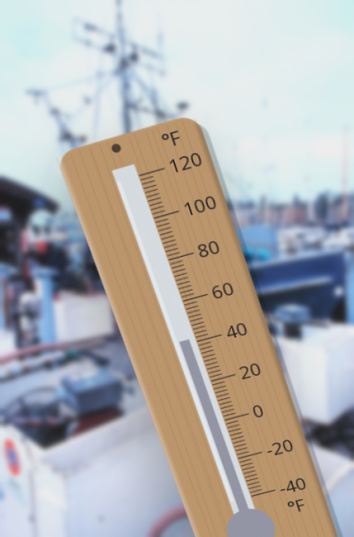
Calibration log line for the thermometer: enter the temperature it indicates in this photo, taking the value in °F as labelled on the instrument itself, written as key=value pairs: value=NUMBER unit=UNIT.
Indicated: value=42 unit=°F
